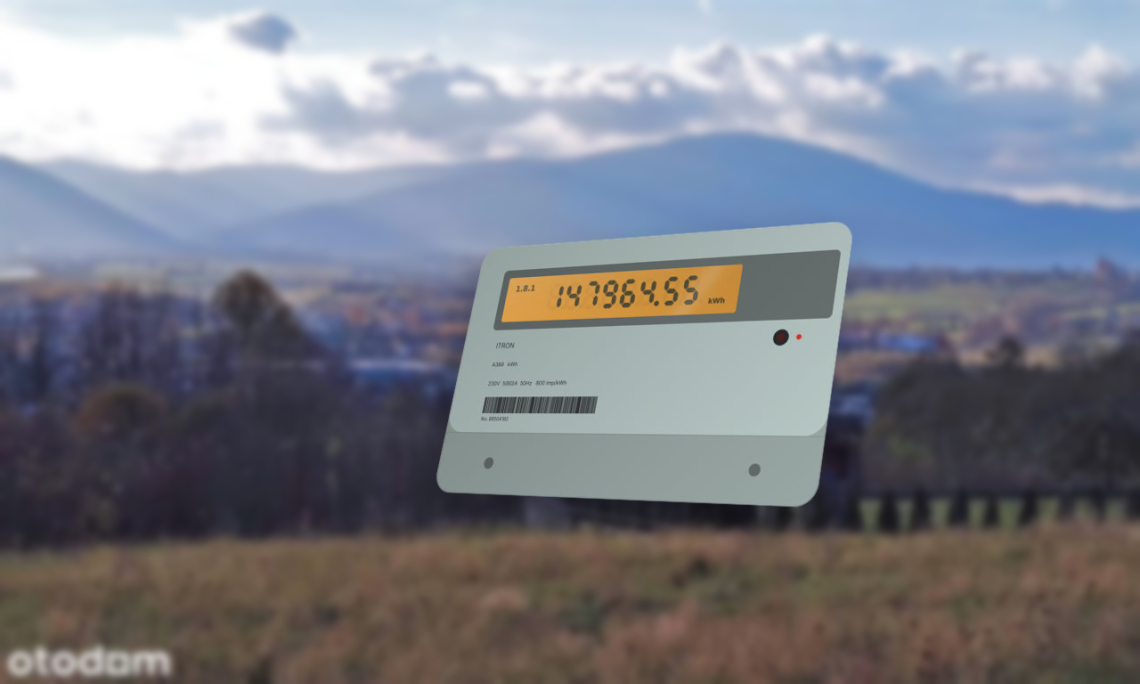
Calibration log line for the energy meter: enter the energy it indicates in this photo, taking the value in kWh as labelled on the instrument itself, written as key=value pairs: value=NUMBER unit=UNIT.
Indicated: value=147964.55 unit=kWh
